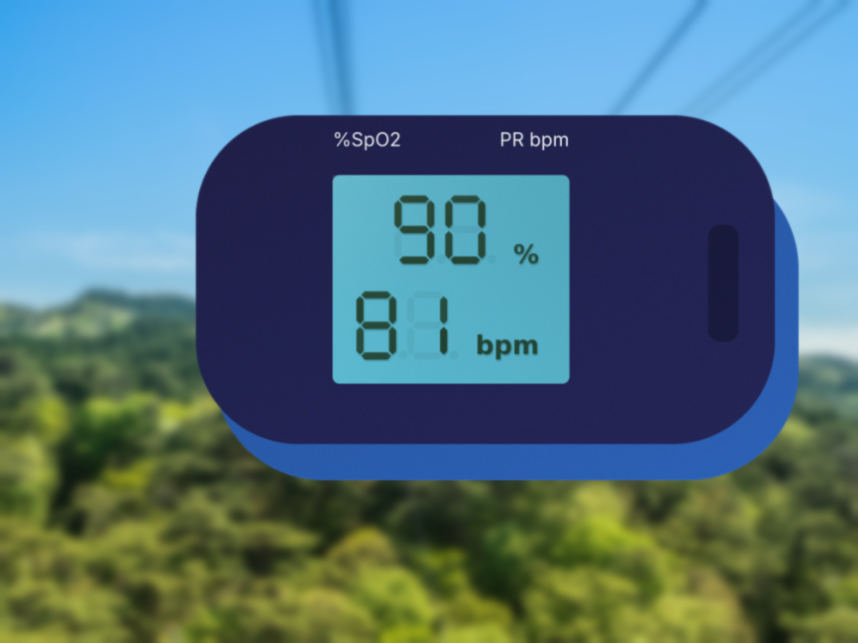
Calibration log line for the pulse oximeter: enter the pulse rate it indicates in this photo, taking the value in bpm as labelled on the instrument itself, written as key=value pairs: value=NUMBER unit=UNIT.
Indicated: value=81 unit=bpm
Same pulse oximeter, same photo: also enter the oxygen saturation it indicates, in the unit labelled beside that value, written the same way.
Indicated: value=90 unit=%
